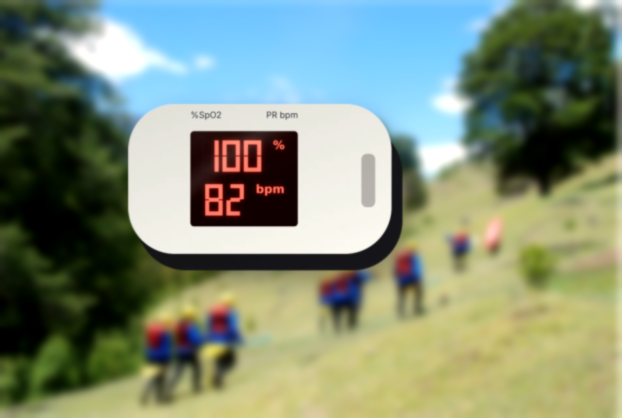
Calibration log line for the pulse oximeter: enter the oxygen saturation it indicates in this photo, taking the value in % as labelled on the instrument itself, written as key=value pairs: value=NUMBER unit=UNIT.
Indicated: value=100 unit=%
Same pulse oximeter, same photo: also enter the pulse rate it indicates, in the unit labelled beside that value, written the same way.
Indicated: value=82 unit=bpm
